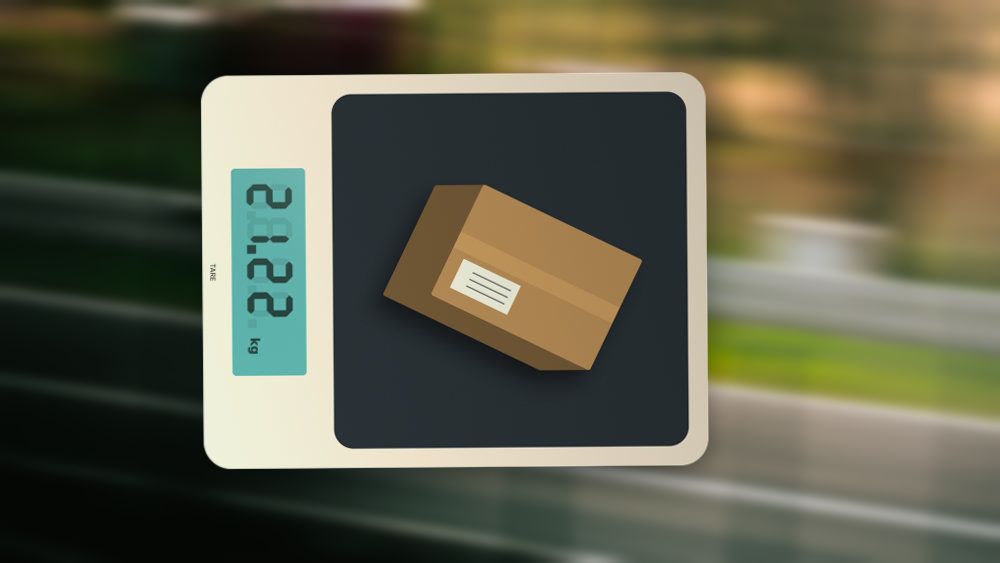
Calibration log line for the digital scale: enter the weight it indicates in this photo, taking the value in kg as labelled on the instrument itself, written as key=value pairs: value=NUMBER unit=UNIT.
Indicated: value=21.22 unit=kg
